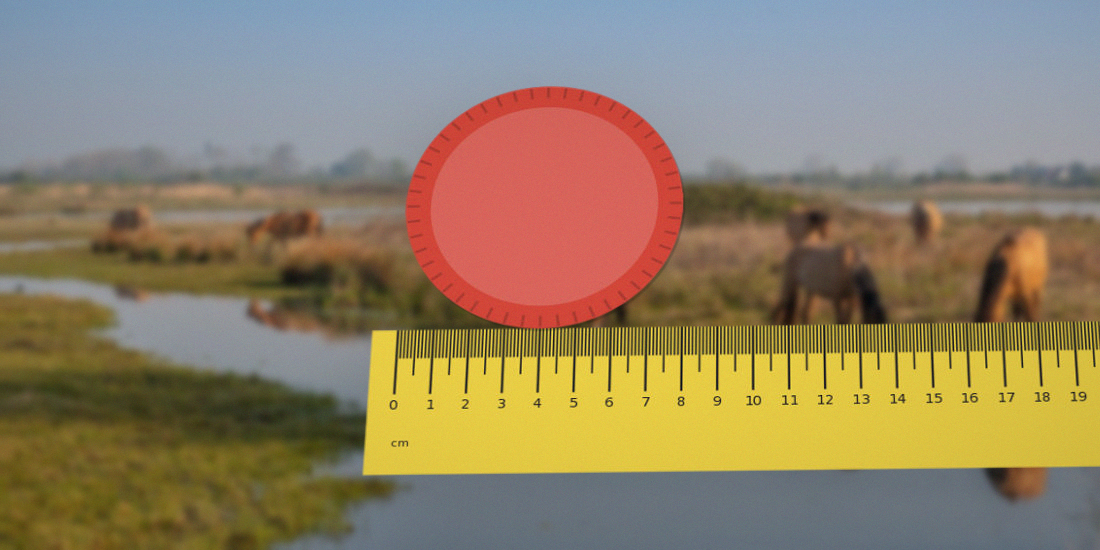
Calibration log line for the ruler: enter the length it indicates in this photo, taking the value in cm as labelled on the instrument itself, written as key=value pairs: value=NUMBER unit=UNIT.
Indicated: value=8 unit=cm
